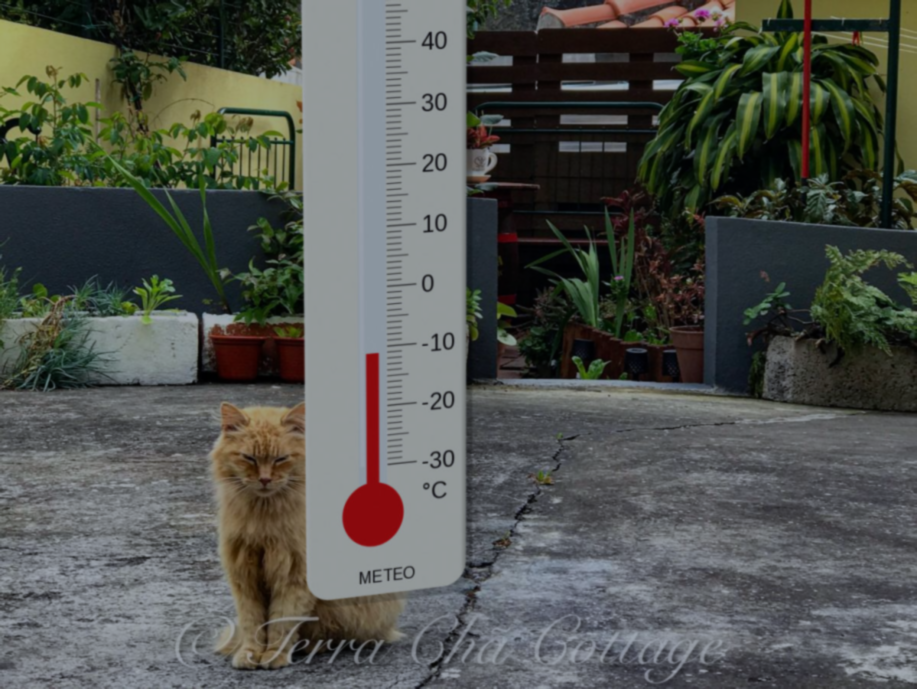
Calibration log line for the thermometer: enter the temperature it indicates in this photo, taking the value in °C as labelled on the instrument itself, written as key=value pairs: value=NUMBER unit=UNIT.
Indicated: value=-11 unit=°C
